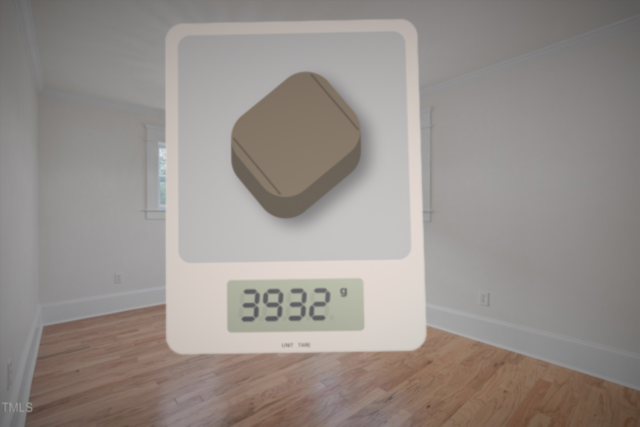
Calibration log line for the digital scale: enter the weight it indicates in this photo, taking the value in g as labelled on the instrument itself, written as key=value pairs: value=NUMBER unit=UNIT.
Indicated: value=3932 unit=g
